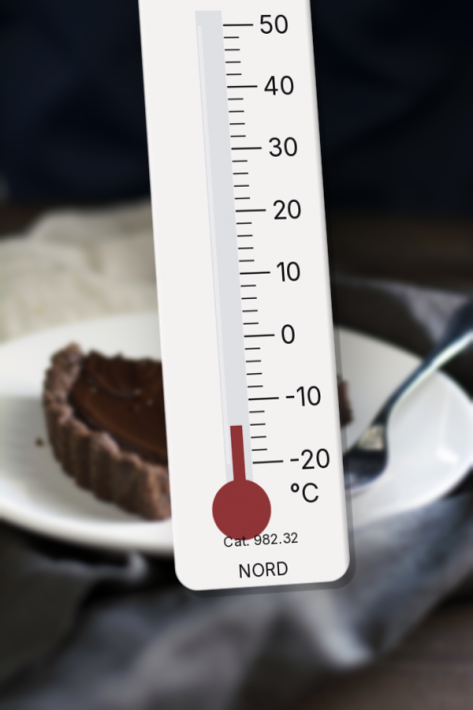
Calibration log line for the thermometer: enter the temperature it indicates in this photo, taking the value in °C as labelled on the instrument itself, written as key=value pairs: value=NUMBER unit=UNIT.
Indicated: value=-14 unit=°C
